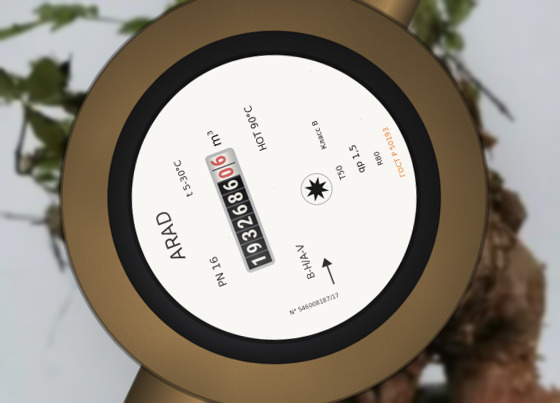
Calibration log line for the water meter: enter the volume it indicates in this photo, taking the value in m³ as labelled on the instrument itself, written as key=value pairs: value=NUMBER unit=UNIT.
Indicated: value=1932686.06 unit=m³
